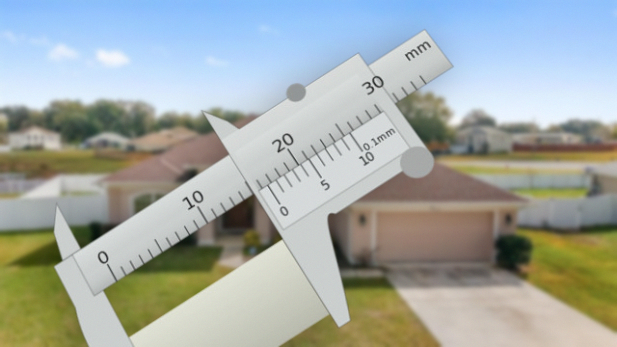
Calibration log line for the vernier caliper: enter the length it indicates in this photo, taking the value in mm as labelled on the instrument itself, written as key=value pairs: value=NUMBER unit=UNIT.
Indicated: value=16.6 unit=mm
